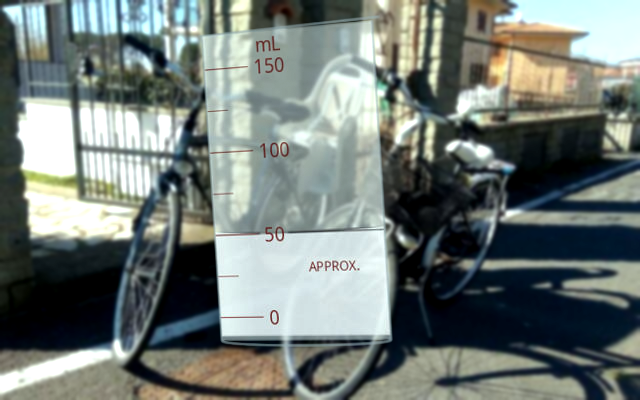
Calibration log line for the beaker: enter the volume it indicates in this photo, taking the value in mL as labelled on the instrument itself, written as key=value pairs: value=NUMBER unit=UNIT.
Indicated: value=50 unit=mL
